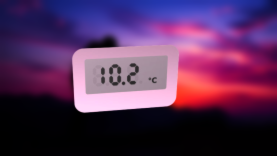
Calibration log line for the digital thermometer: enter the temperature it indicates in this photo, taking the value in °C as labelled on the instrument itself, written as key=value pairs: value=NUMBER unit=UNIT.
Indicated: value=10.2 unit=°C
